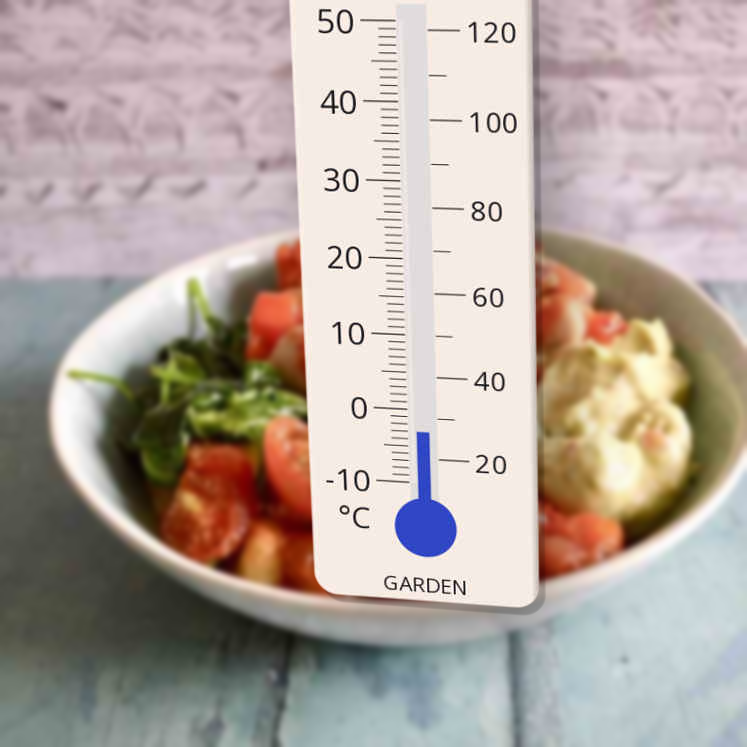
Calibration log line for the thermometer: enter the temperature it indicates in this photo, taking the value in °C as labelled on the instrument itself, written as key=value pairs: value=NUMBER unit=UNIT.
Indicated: value=-3 unit=°C
